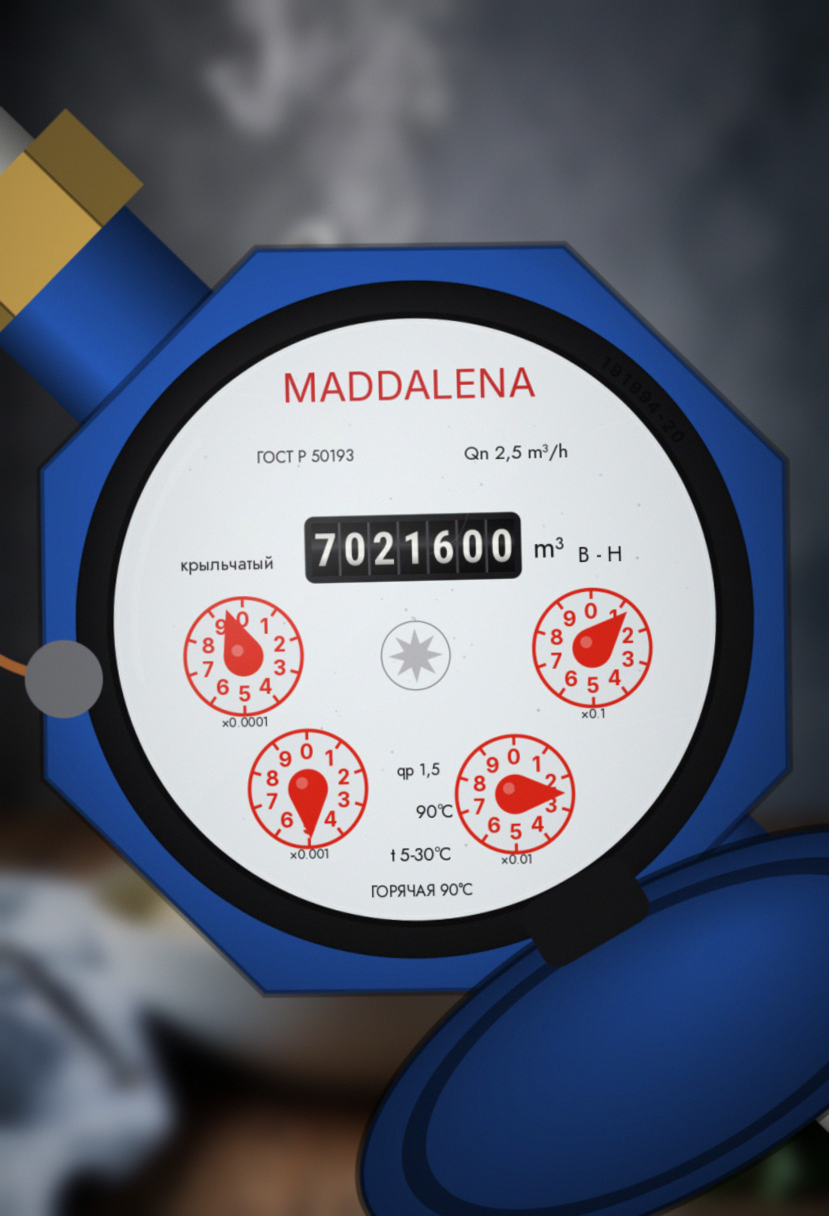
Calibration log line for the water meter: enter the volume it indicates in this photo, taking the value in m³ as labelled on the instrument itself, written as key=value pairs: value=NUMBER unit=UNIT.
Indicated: value=7021600.1249 unit=m³
